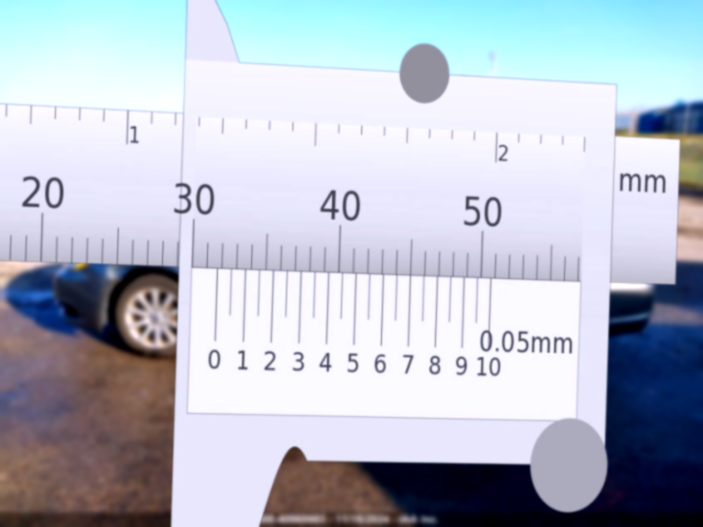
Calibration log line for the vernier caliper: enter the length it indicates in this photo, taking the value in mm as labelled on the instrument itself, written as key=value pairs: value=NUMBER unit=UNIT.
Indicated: value=31.7 unit=mm
